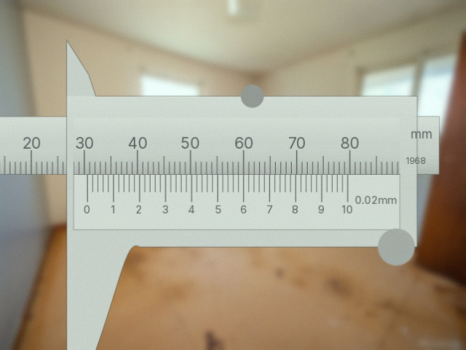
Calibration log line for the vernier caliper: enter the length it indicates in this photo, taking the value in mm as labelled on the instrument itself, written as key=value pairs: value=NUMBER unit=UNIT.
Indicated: value=30.6 unit=mm
